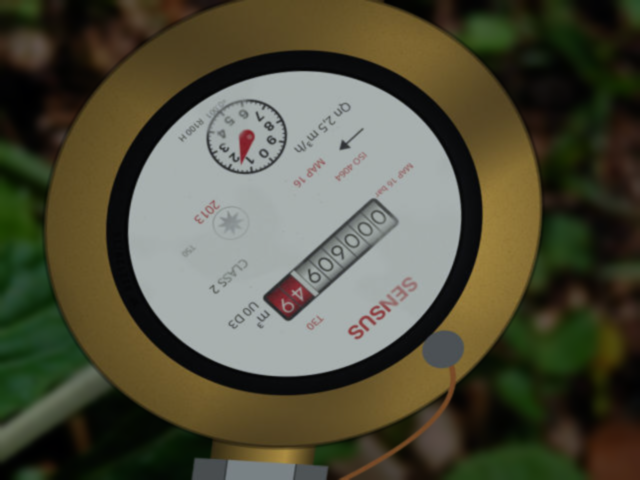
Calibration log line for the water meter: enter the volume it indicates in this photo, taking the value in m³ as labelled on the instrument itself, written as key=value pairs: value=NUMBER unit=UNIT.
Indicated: value=609.491 unit=m³
